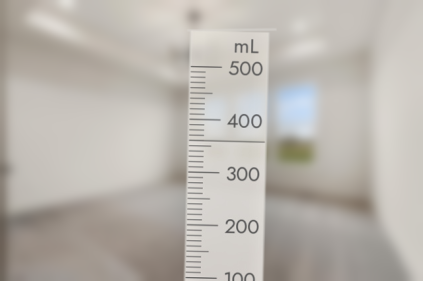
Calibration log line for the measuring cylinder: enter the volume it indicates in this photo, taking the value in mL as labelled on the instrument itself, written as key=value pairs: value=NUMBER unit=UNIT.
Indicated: value=360 unit=mL
